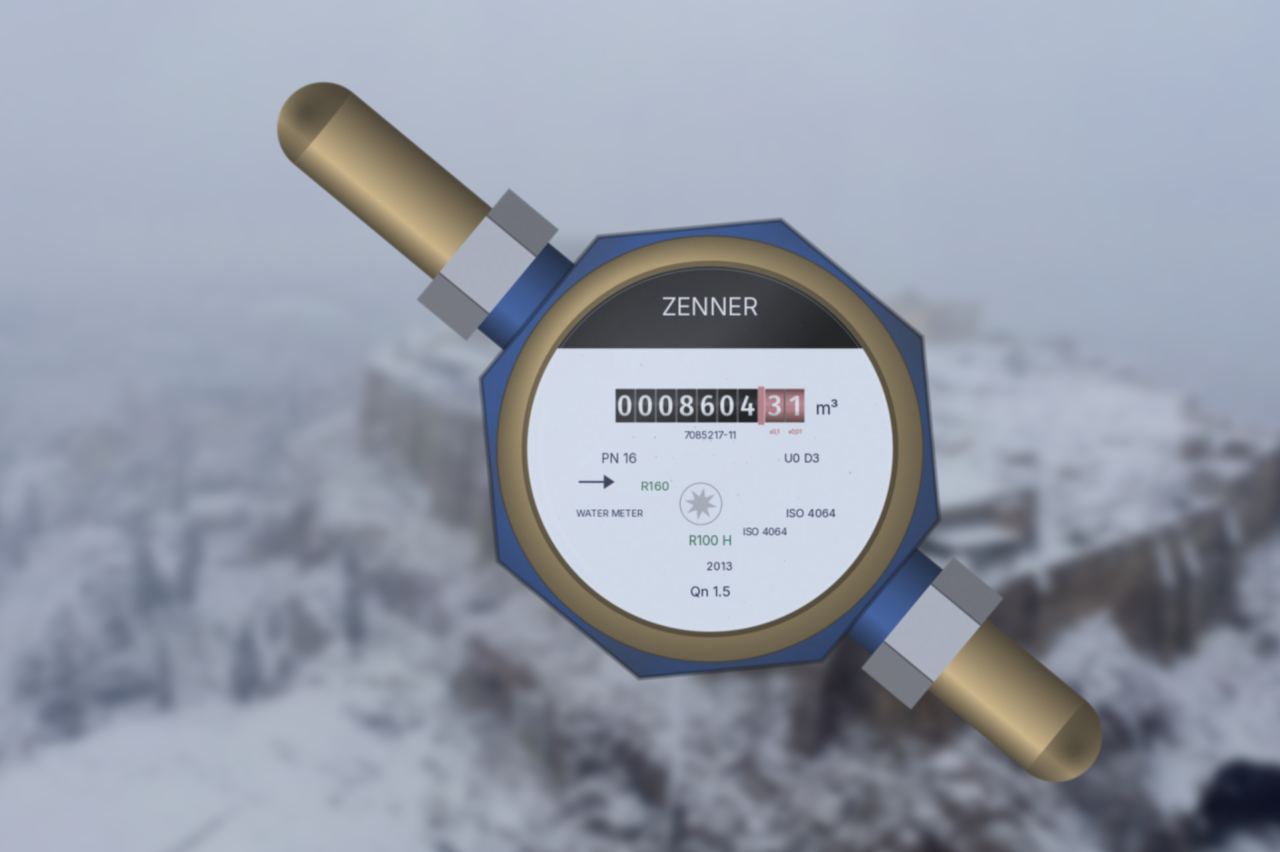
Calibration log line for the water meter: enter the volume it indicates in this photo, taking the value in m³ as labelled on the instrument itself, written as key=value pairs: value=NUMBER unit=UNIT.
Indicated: value=8604.31 unit=m³
